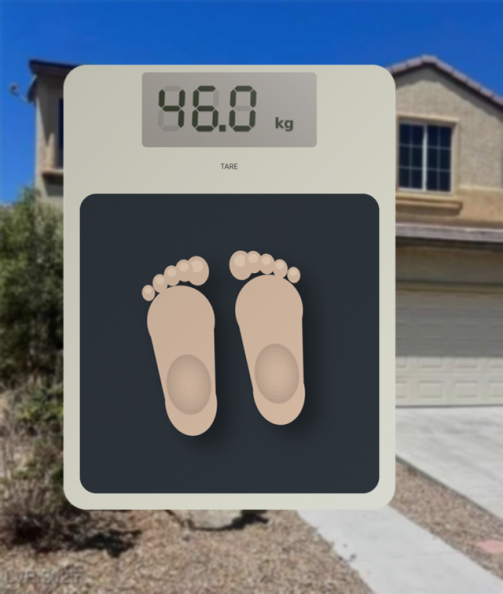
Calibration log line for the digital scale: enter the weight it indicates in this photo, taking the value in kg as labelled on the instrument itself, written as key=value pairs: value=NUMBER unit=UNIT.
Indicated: value=46.0 unit=kg
